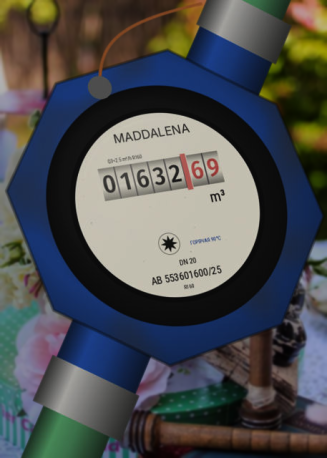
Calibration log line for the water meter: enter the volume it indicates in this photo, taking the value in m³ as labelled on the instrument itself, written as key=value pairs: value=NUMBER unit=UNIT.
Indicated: value=1632.69 unit=m³
